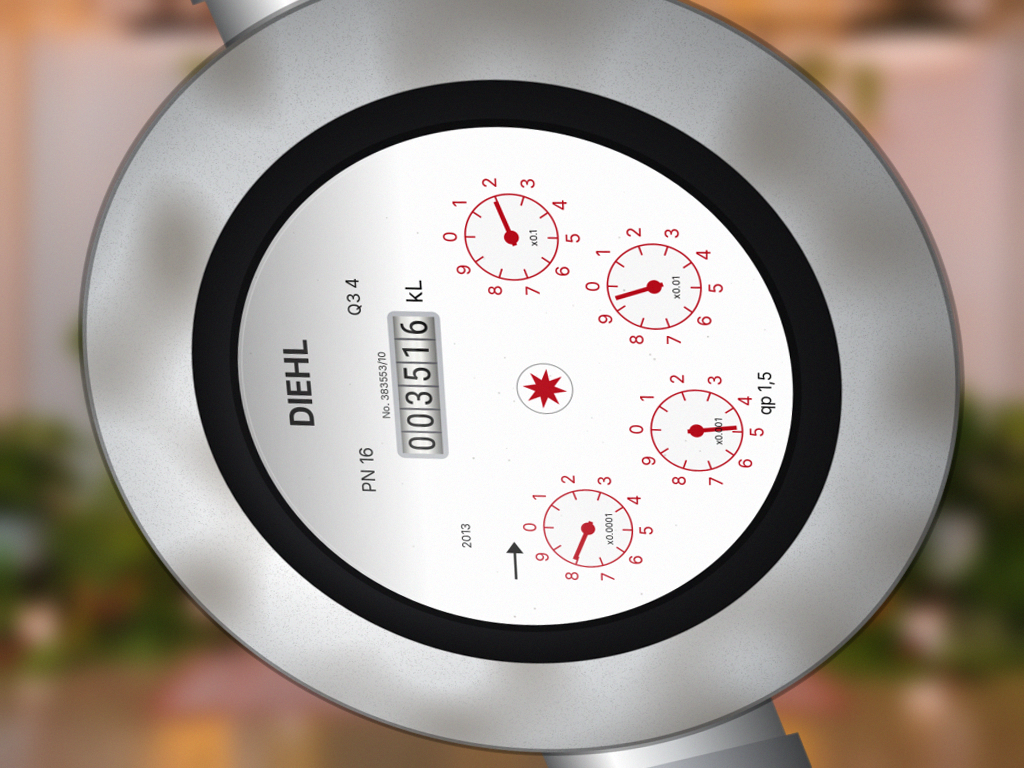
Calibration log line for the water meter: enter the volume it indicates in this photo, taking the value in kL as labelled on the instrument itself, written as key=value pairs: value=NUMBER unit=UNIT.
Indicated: value=3516.1948 unit=kL
